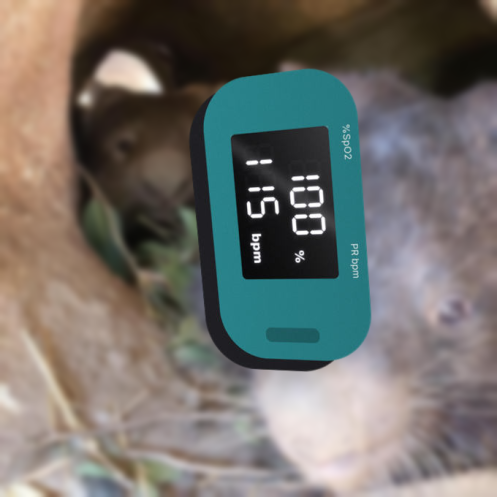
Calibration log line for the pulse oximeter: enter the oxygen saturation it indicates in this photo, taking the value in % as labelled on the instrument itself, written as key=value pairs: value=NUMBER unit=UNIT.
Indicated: value=100 unit=%
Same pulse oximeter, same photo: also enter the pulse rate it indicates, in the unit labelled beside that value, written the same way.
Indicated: value=115 unit=bpm
